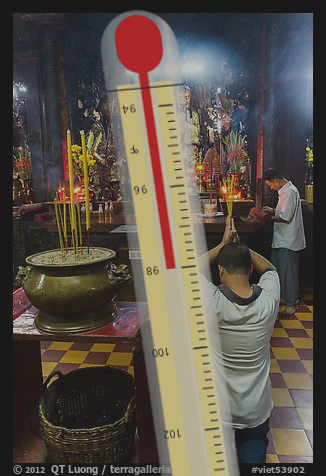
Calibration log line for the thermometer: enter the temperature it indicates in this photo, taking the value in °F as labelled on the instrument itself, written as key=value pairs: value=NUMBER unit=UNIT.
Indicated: value=98 unit=°F
